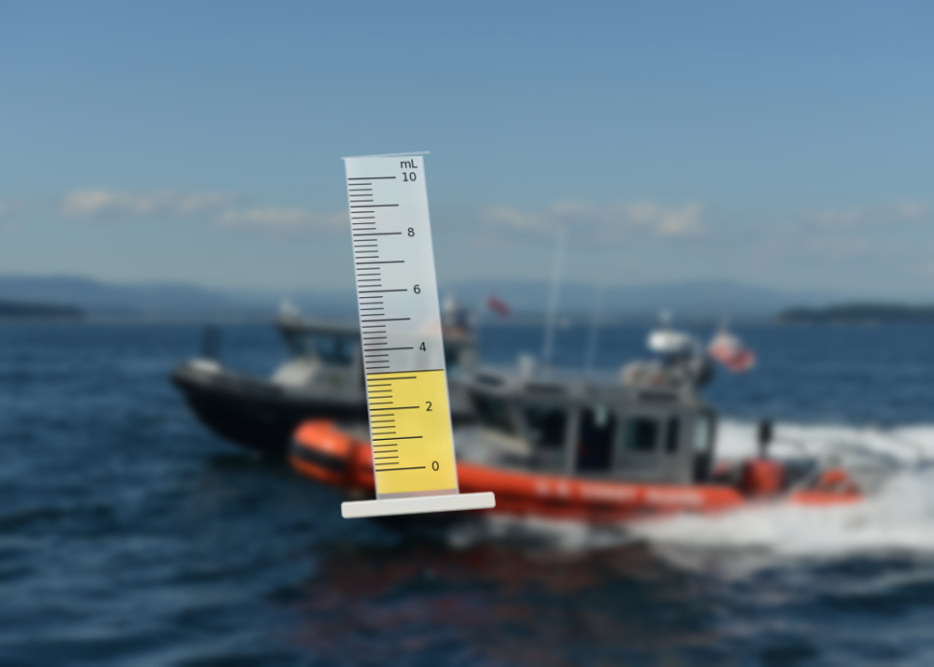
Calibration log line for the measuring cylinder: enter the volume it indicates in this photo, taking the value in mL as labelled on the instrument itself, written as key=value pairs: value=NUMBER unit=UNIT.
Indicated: value=3.2 unit=mL
